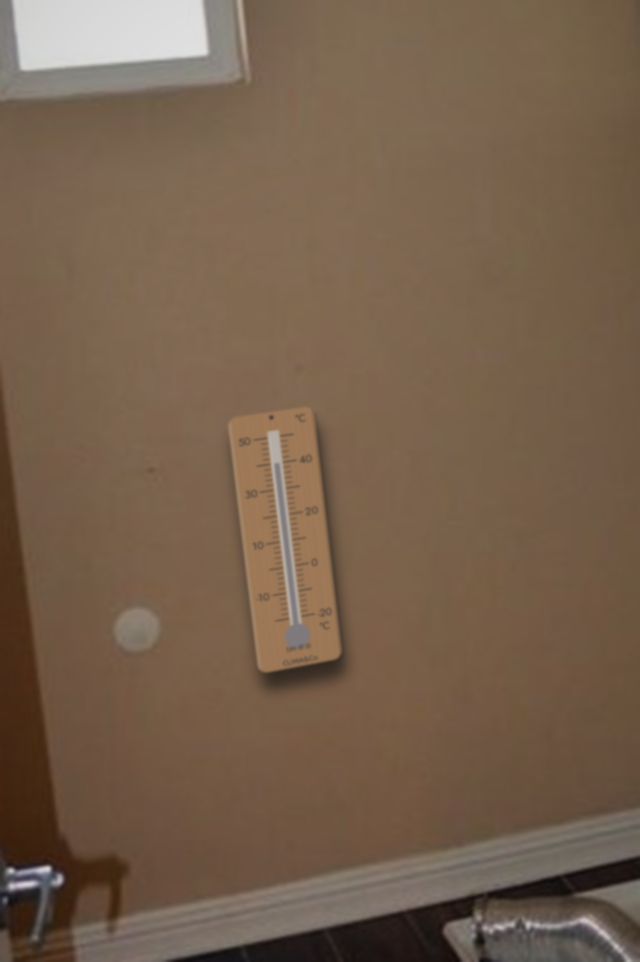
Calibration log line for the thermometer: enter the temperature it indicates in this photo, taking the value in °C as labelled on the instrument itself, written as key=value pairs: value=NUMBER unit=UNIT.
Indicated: value=40 unit=°C
